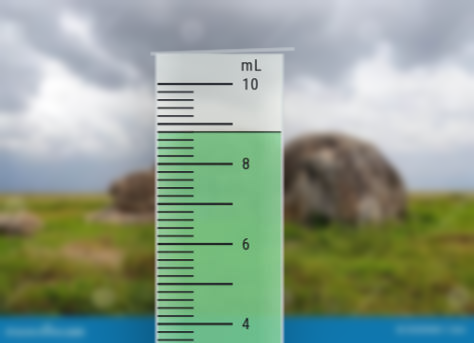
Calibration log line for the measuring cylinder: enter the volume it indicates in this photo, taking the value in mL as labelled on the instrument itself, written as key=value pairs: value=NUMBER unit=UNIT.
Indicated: value=8.8 unit=mL
